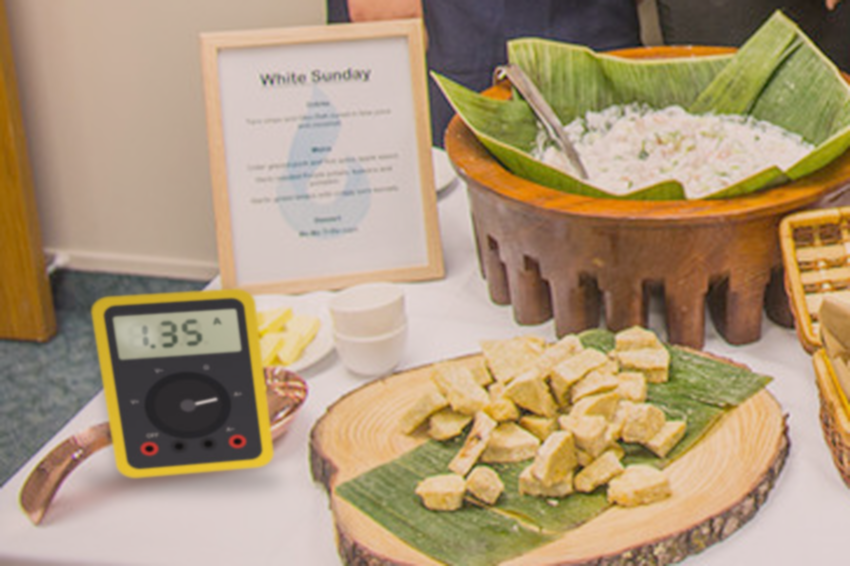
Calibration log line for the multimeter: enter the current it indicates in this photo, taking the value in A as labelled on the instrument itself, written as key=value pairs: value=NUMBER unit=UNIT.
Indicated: value=1.35 unit=A
